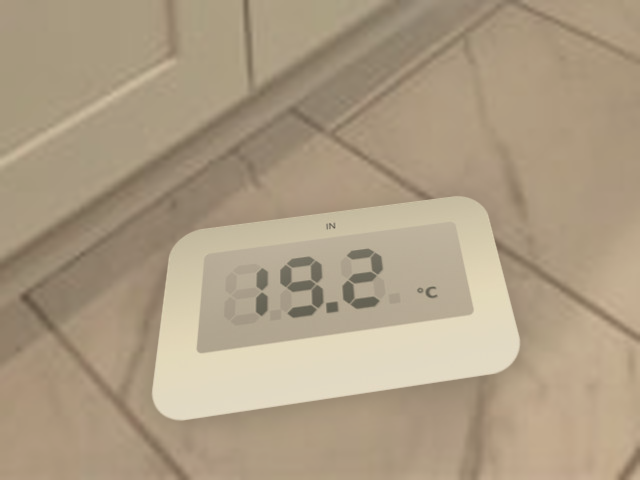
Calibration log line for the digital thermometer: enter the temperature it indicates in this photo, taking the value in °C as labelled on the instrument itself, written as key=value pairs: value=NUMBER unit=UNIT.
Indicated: value=19.2 unit=°C
